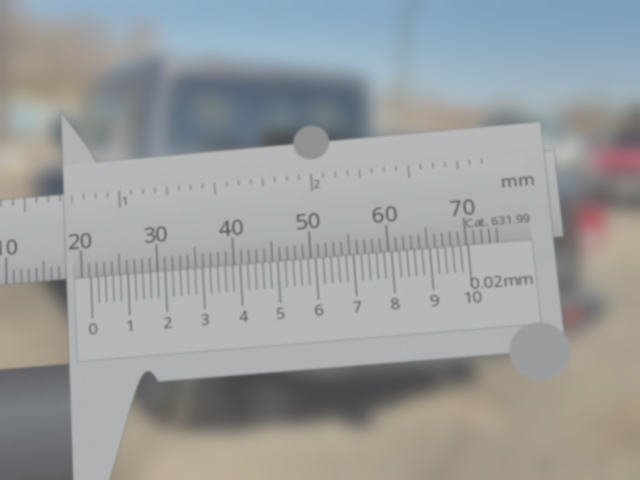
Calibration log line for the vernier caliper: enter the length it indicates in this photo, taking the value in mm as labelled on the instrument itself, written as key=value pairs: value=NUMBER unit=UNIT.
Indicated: value=21.2 unit=mm
